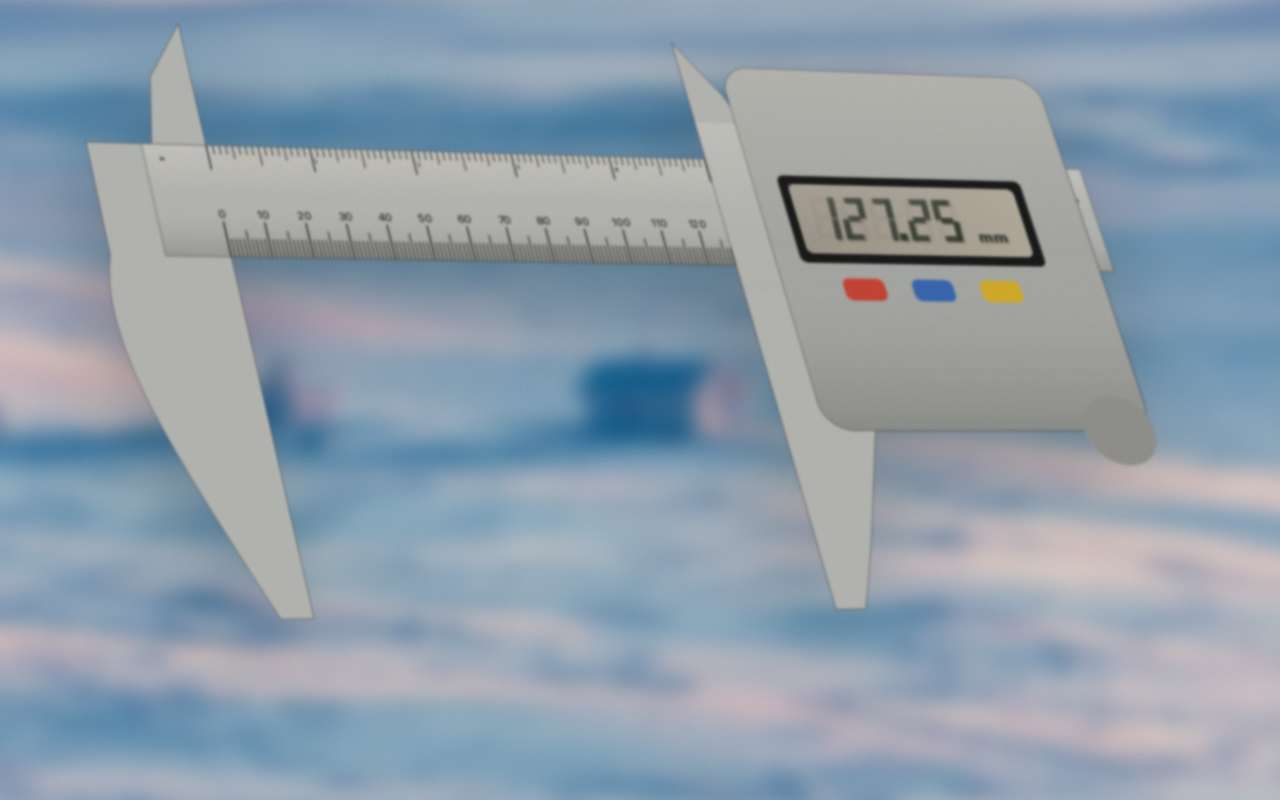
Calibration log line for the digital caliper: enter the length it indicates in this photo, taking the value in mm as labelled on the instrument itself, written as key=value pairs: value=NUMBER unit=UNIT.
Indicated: value=127.25 unit=mm
